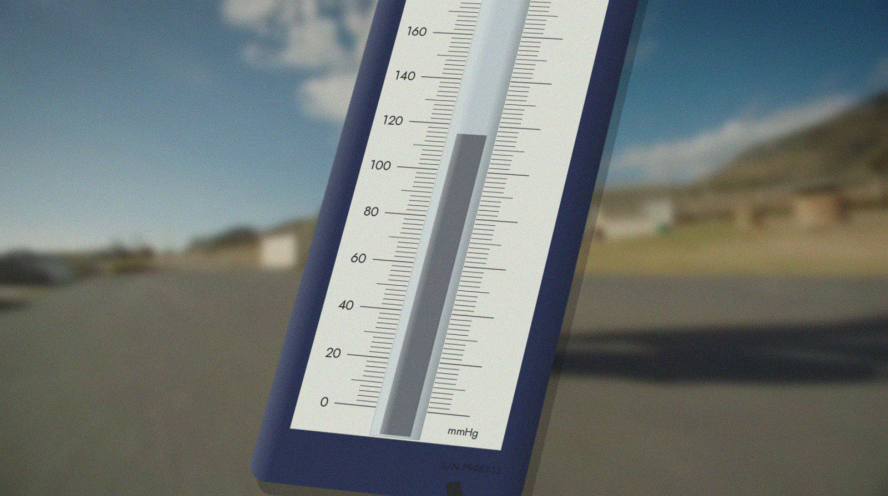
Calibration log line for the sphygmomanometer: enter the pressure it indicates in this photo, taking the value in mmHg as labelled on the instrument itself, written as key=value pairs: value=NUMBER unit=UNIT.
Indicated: value=116 unit=mmHg
